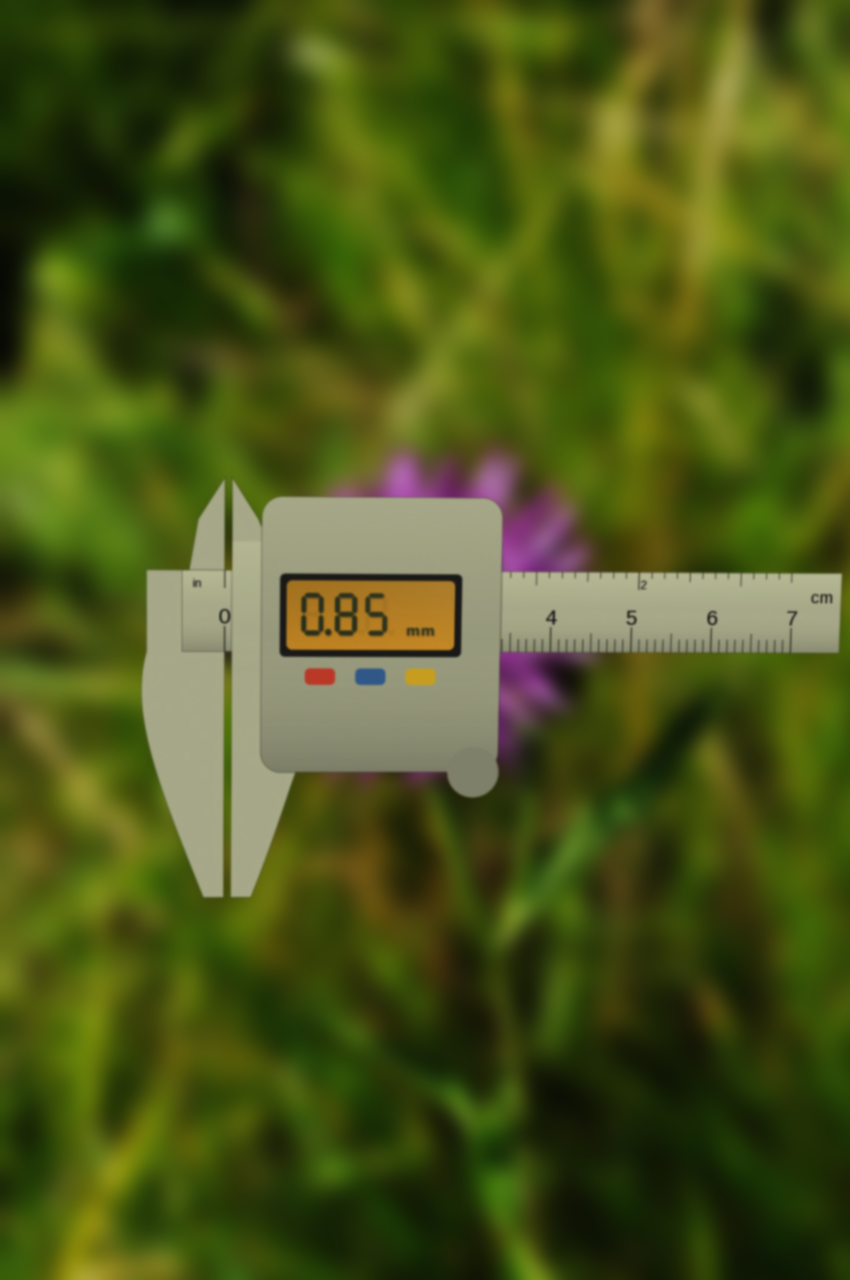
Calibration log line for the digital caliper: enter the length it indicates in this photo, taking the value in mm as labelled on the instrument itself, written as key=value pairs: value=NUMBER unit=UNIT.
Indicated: value=0.85 unit=mm
